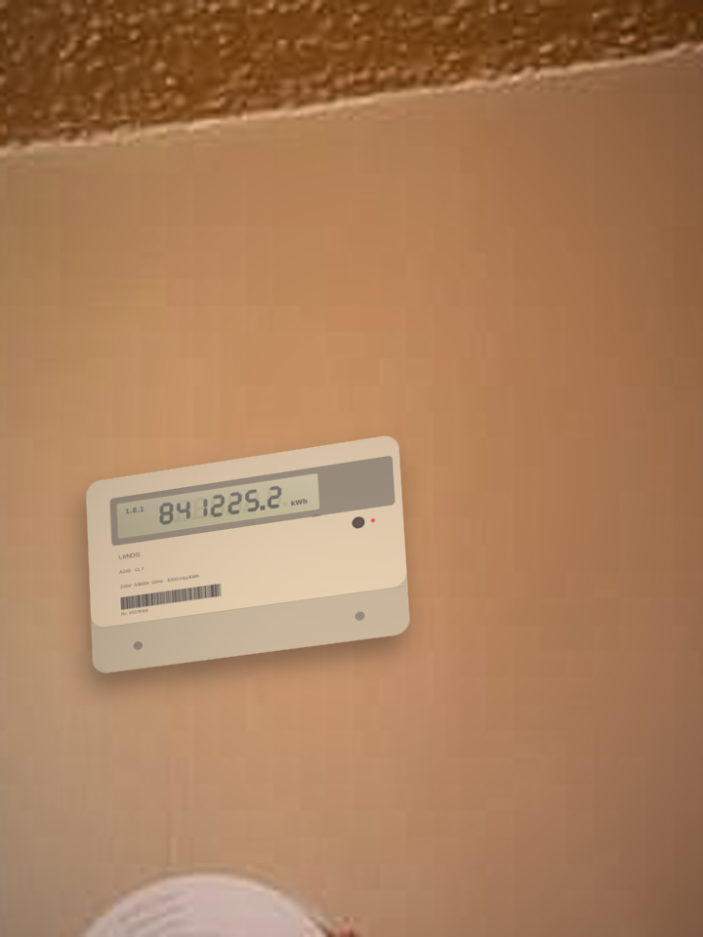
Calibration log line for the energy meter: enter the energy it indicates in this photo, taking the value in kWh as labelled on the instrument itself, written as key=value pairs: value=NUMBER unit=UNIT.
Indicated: value=841225.2 unit=kWh
